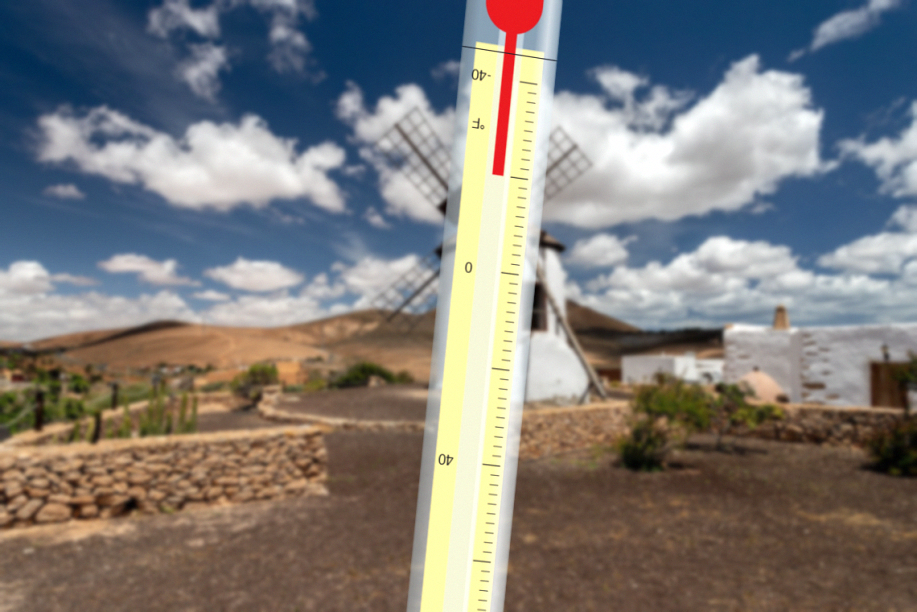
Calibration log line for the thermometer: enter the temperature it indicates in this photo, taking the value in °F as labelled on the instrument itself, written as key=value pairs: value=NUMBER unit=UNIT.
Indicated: value=-20 unit=°F
